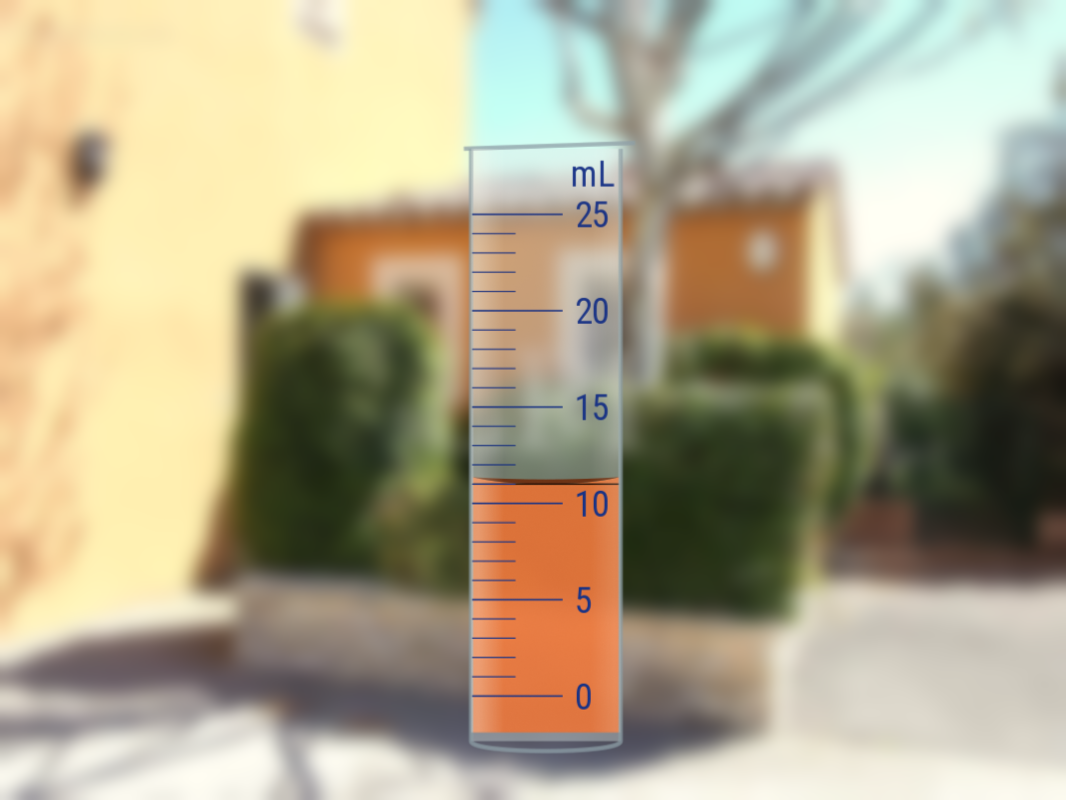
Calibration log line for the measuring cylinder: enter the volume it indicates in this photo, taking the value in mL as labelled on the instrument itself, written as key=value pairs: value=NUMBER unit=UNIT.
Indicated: value=11 unit=mL
